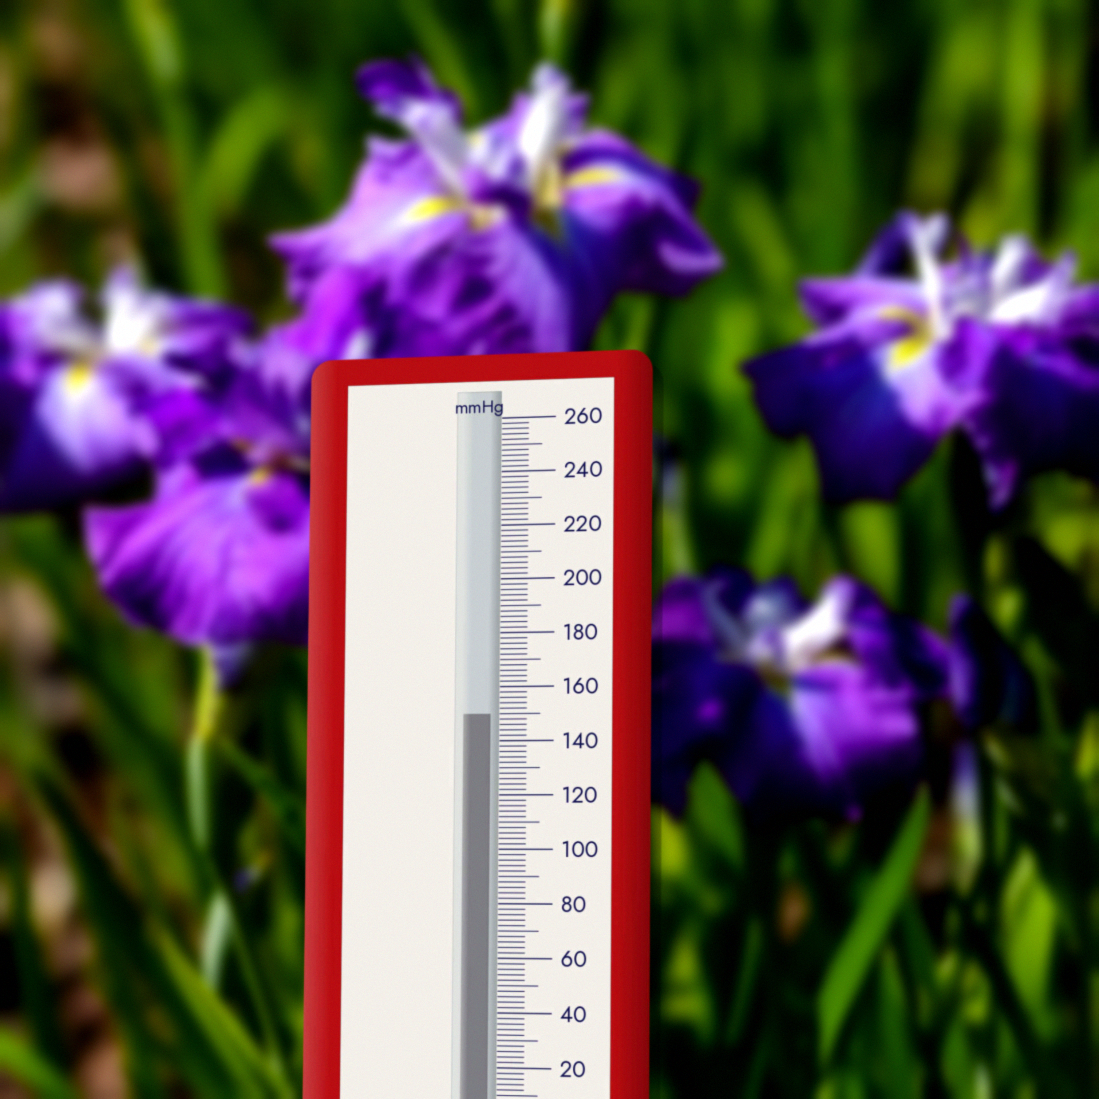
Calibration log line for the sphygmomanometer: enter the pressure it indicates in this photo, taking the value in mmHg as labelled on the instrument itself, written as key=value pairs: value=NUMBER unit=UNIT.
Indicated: value=150 unit=mmHg
